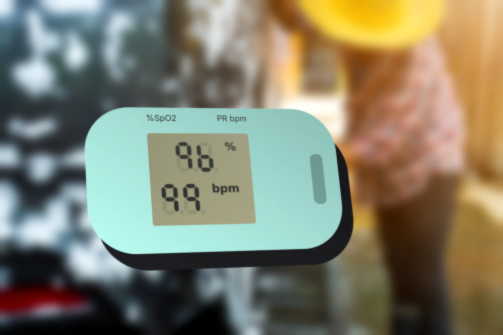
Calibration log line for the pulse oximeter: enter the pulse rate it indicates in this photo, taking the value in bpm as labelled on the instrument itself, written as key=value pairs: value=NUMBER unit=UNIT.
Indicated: value=99 unit=bpm
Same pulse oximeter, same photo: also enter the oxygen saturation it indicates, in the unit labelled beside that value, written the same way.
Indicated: value=96 unit=%
